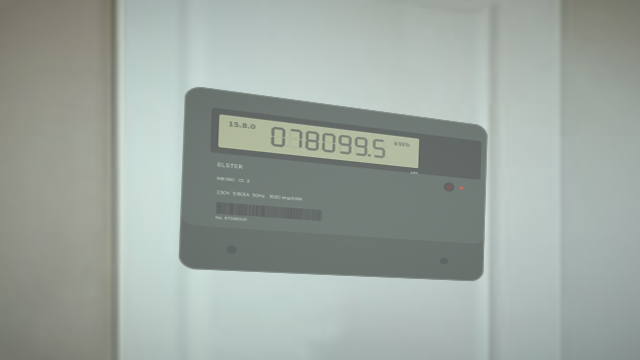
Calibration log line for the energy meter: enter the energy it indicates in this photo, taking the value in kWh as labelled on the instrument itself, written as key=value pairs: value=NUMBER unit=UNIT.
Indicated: value=78099.5 unit=kWh
